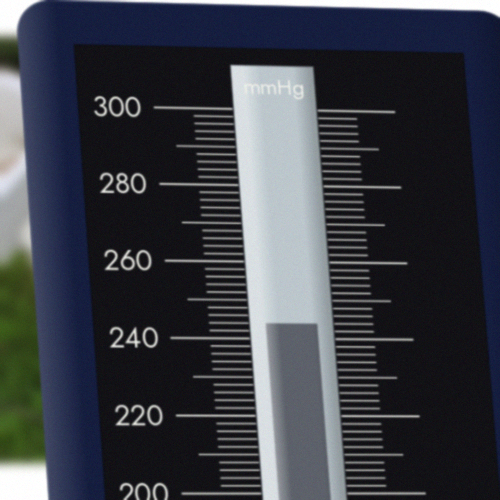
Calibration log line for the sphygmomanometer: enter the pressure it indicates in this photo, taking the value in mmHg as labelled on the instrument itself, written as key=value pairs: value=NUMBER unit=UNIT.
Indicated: value=244 unit=mmHg
